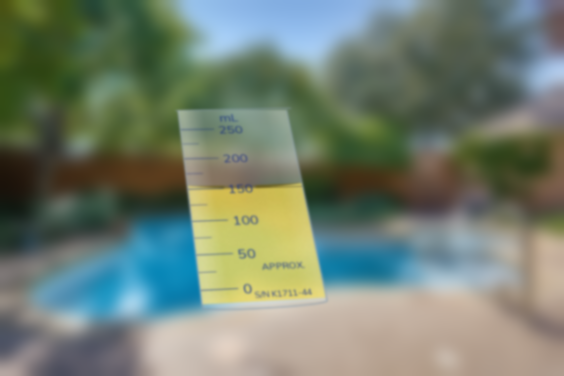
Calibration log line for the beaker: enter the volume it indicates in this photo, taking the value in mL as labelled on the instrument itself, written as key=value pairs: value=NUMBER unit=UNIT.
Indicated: value=150 unit=mL
